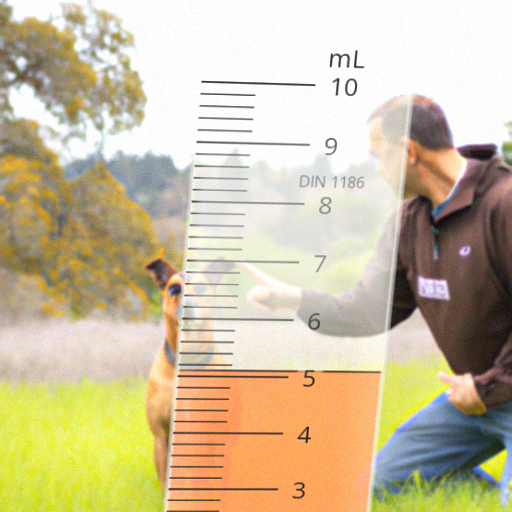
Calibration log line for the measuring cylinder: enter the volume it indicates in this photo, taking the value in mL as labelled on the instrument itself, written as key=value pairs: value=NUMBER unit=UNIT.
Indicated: value=5.1 unit=mL
